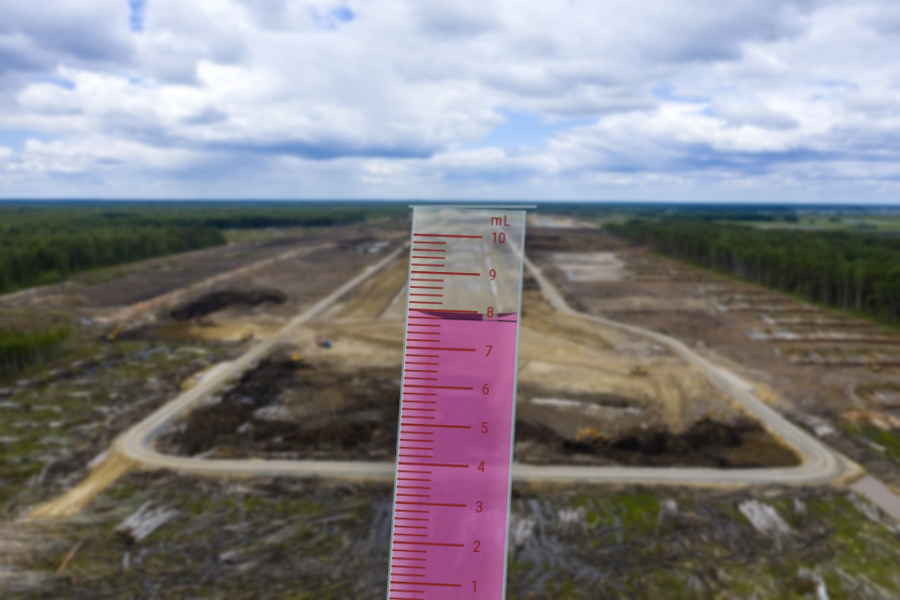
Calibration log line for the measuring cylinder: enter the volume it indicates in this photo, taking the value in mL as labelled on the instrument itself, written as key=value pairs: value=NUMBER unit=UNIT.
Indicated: value=7.8 unit=mL
